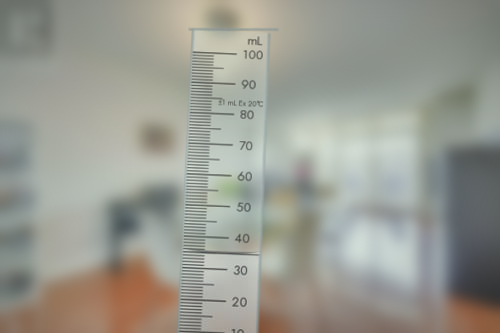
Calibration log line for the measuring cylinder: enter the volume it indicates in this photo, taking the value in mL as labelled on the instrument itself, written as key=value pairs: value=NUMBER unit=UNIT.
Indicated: value=35 unit=mL
